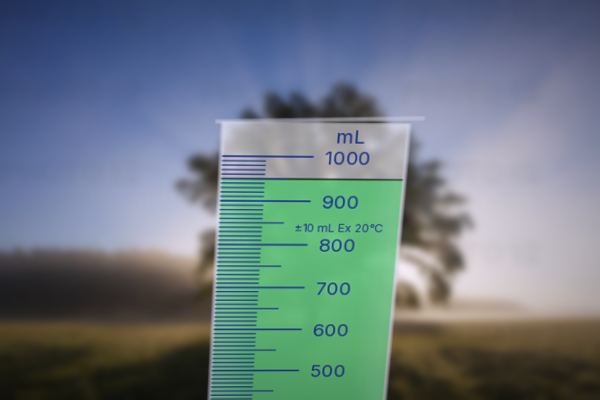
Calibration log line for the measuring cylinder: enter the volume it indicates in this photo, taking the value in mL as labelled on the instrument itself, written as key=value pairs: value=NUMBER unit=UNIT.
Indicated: value=950 unit=mL
